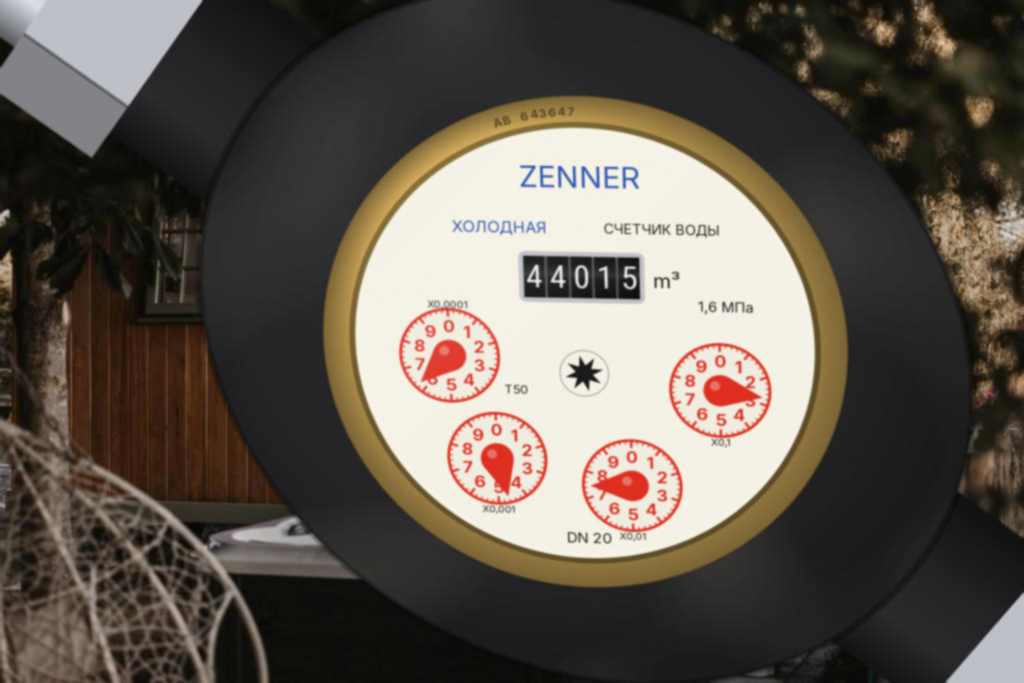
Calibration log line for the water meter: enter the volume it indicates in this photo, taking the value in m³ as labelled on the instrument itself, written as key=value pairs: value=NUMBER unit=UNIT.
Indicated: value=44015.2746 unit=m³
